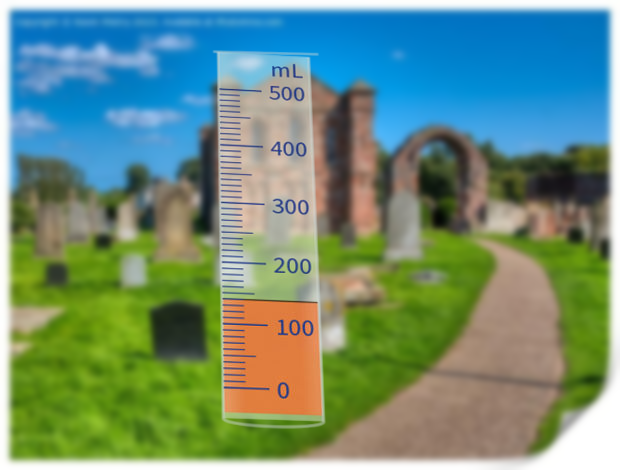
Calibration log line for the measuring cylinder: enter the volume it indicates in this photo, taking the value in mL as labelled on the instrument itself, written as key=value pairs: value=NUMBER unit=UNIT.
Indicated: value=140 unit=mL
